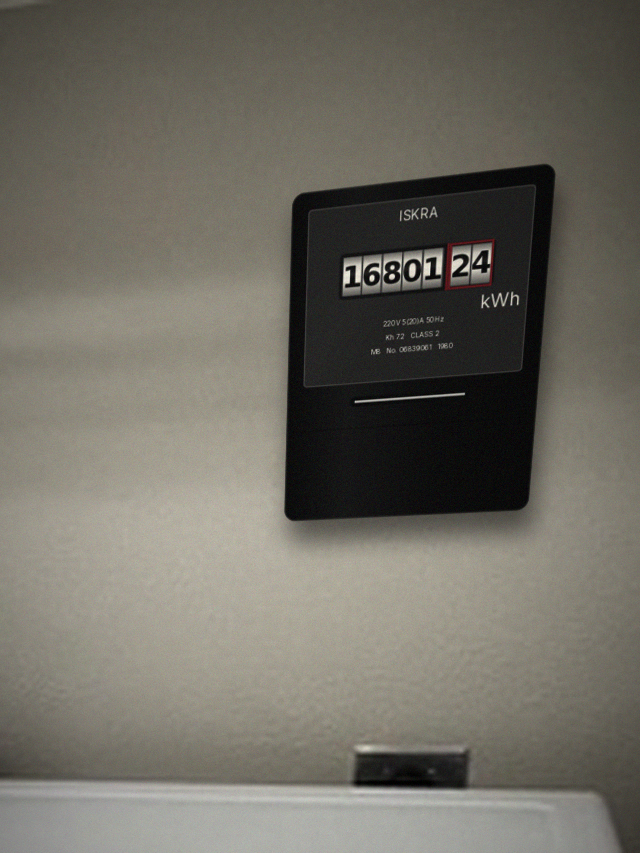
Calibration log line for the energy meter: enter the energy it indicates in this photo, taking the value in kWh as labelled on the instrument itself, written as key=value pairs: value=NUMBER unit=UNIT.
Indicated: value=16801.24 unit=kWh
